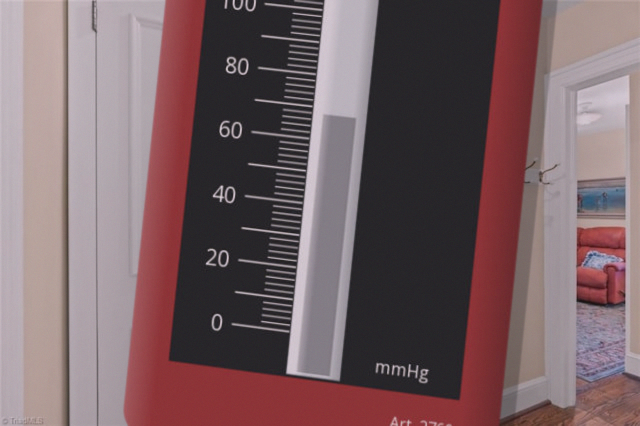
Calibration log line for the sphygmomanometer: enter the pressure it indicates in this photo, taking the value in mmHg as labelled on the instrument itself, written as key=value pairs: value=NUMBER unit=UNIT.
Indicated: value=68 unit=mmHg
